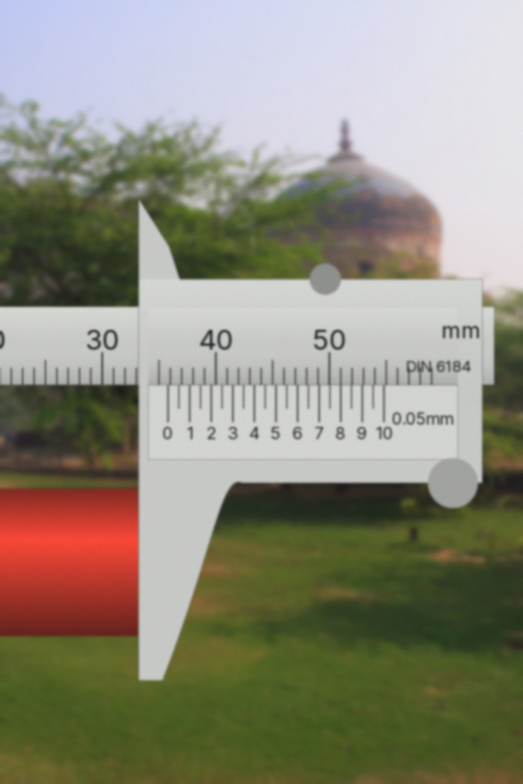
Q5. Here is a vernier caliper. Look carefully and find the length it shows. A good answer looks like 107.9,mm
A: 35.8,mm
